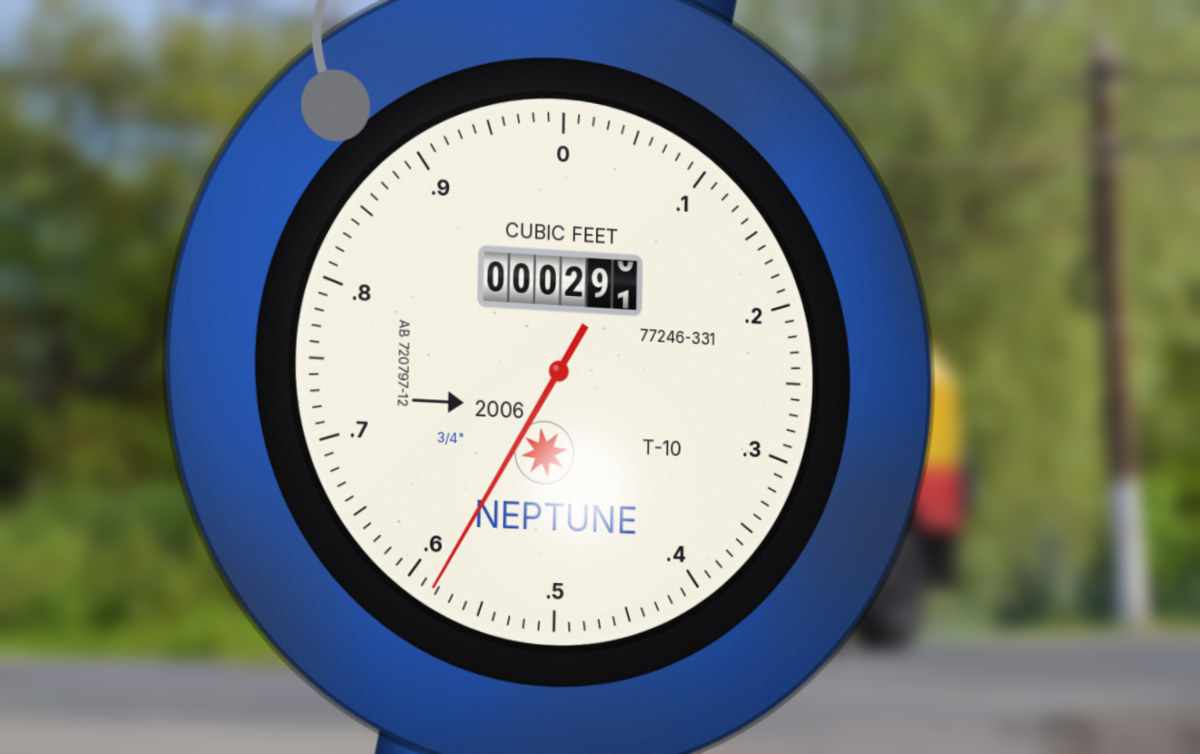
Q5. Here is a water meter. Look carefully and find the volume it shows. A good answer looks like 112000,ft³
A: 290.58,ft³
